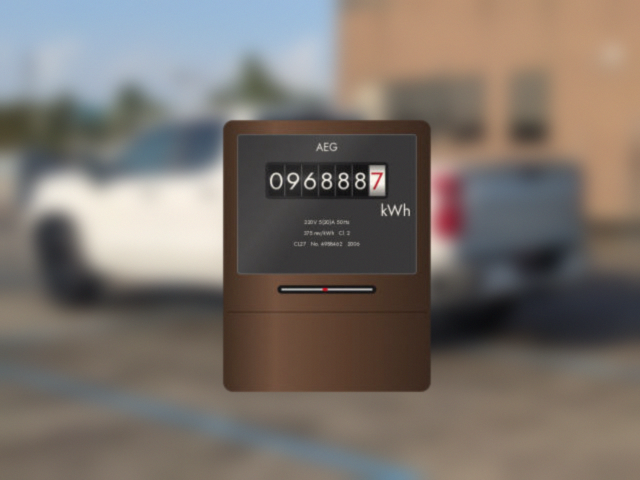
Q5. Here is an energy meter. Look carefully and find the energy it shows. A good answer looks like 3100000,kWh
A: 96888.7,kWh
